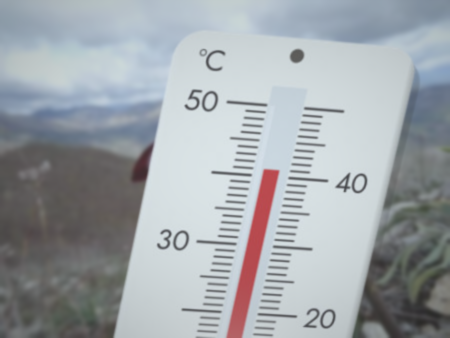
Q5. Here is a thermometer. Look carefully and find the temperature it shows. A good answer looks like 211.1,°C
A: 41,°C
